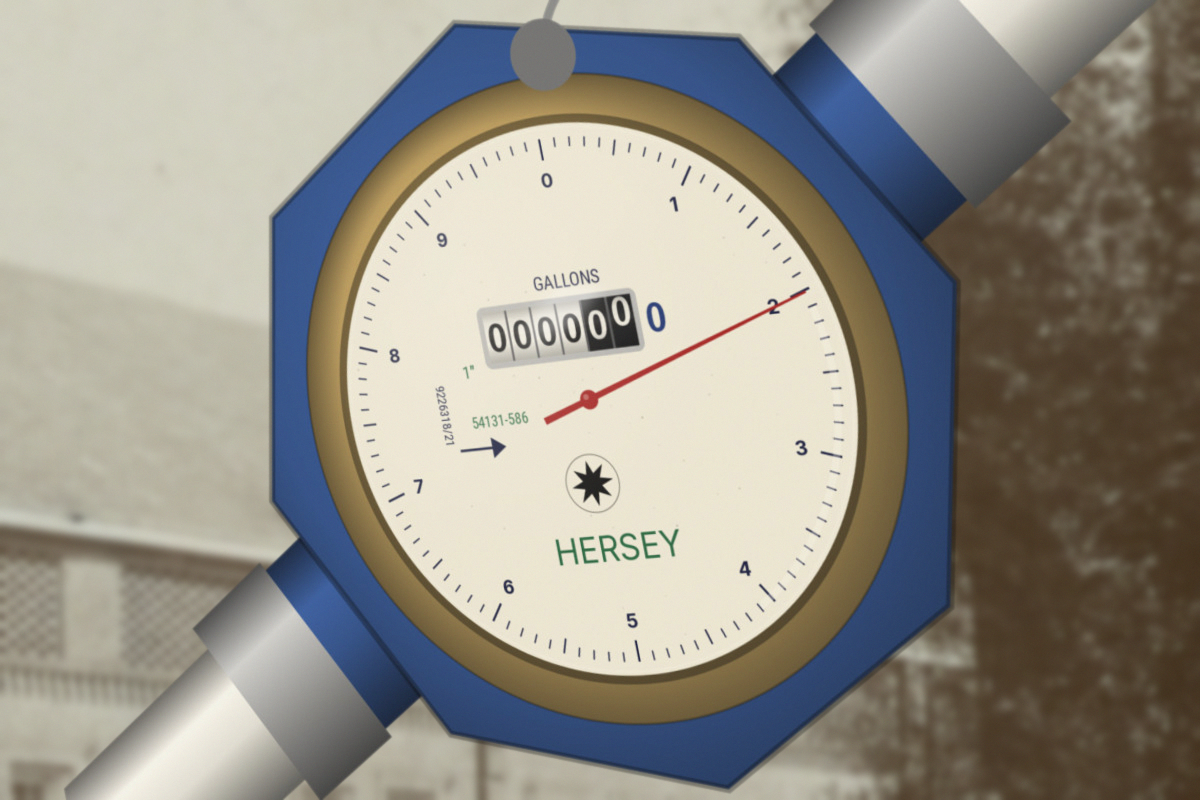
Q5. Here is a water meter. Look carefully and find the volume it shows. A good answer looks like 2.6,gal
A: 2.0,gal
